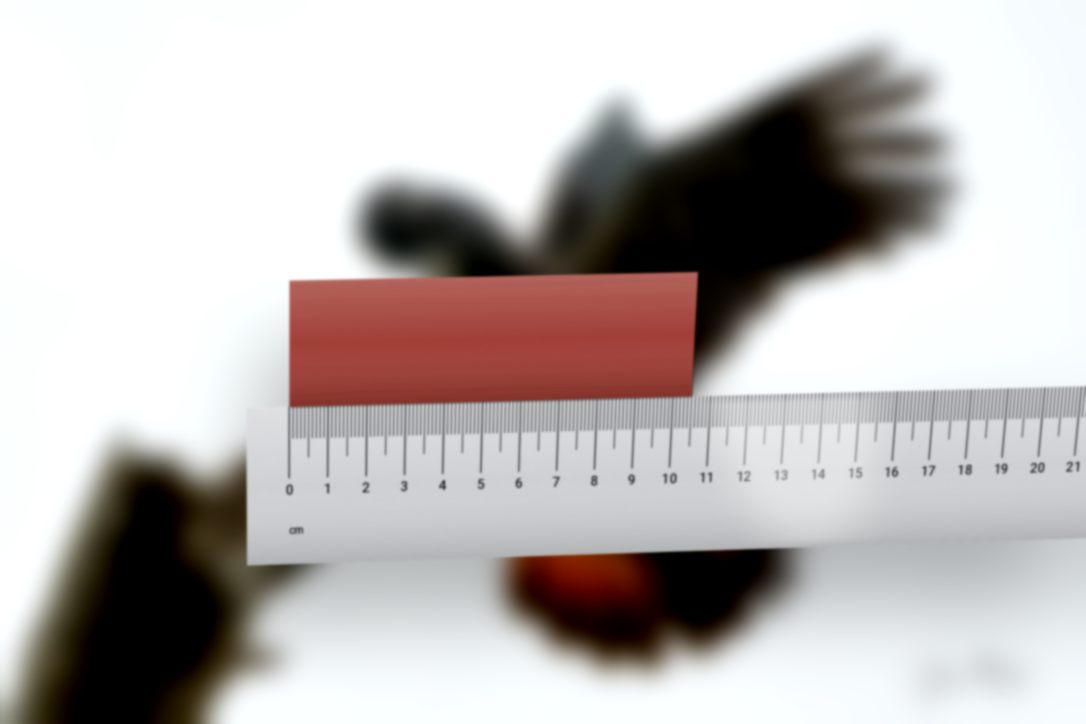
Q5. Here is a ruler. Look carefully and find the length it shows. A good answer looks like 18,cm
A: 10.5,cm
